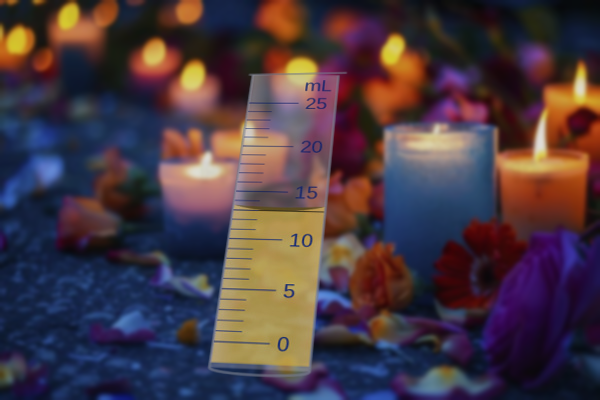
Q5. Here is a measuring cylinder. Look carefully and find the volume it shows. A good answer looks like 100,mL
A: 13,mL
